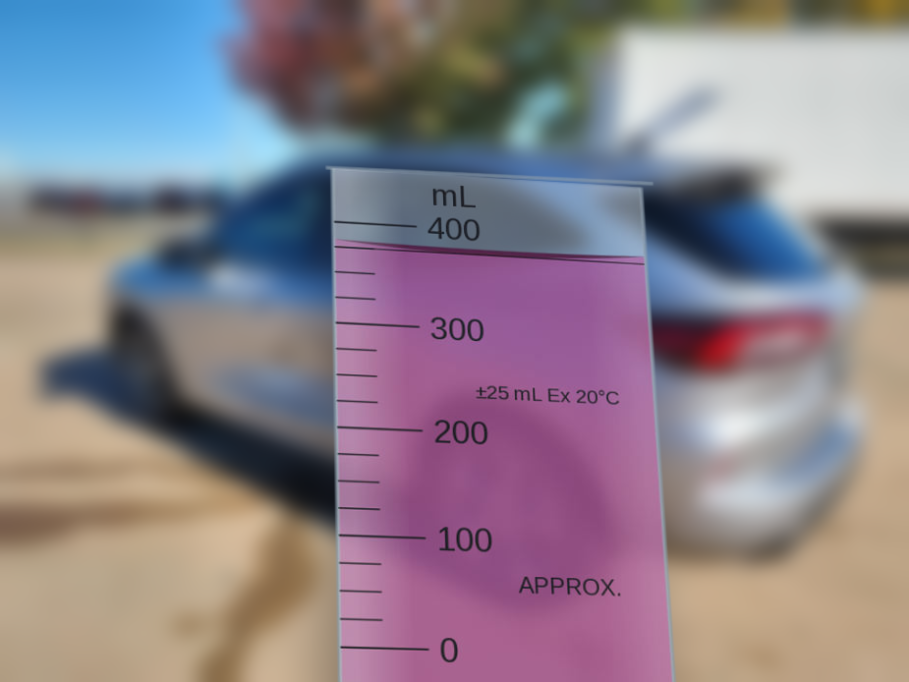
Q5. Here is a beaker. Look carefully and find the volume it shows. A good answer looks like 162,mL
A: 375,mL
